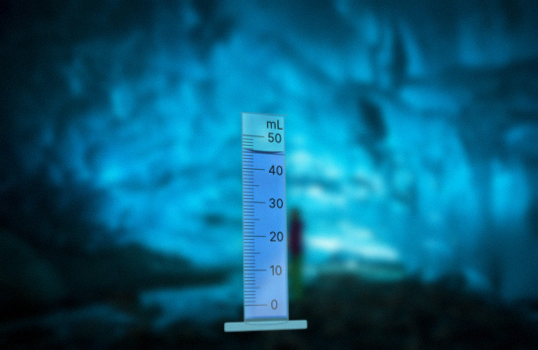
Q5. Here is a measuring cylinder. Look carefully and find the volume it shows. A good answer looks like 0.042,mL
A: 45,mL
